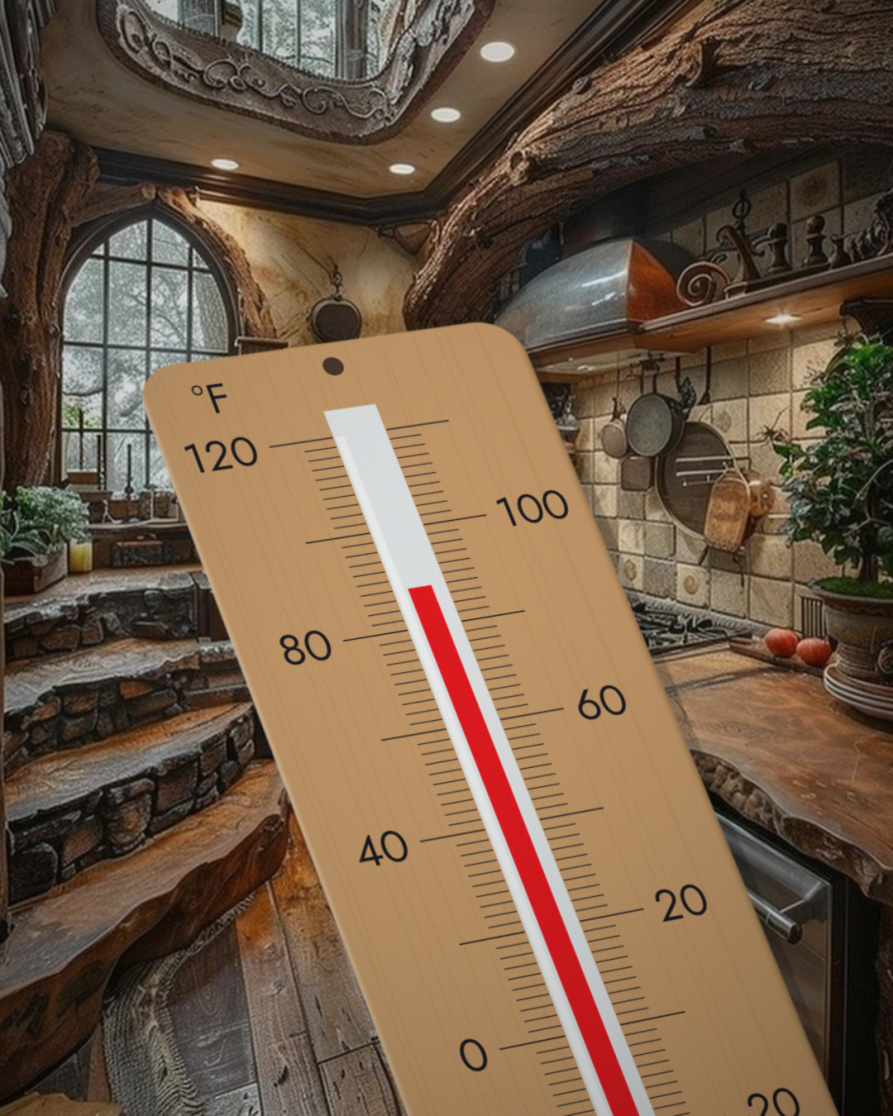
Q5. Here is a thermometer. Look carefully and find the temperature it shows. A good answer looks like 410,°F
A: 88,°F
